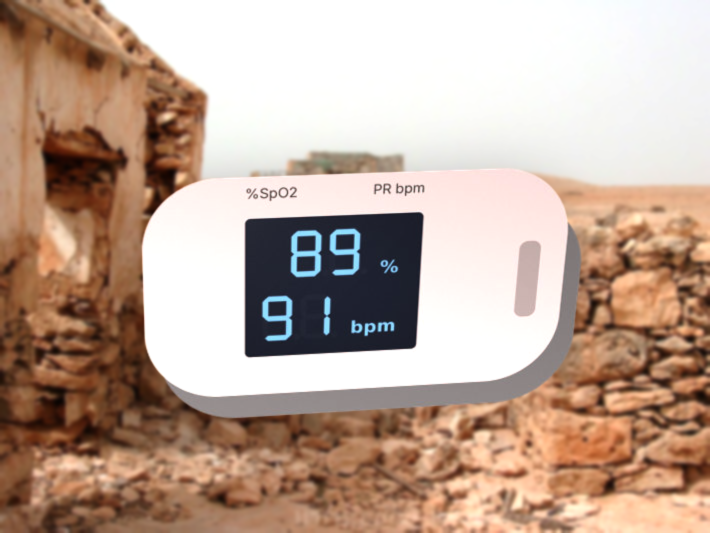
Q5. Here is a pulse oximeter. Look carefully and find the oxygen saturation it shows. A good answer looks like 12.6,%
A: 89,%
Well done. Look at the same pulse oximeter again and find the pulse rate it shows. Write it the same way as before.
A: 91,bpm
